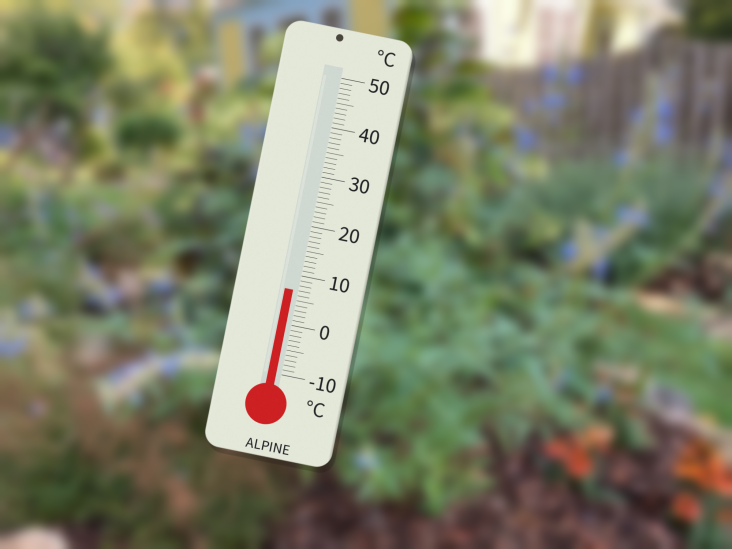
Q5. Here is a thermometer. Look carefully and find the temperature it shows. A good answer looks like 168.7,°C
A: 7,°C
